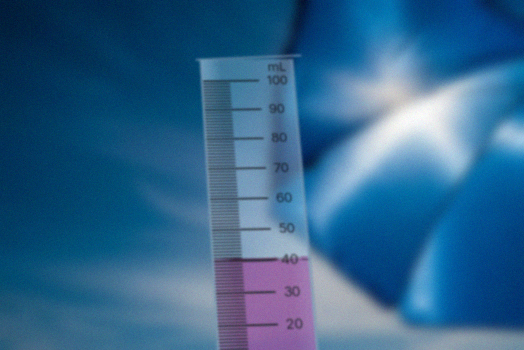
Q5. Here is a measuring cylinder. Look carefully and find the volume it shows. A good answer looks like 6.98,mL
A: 40,mL
